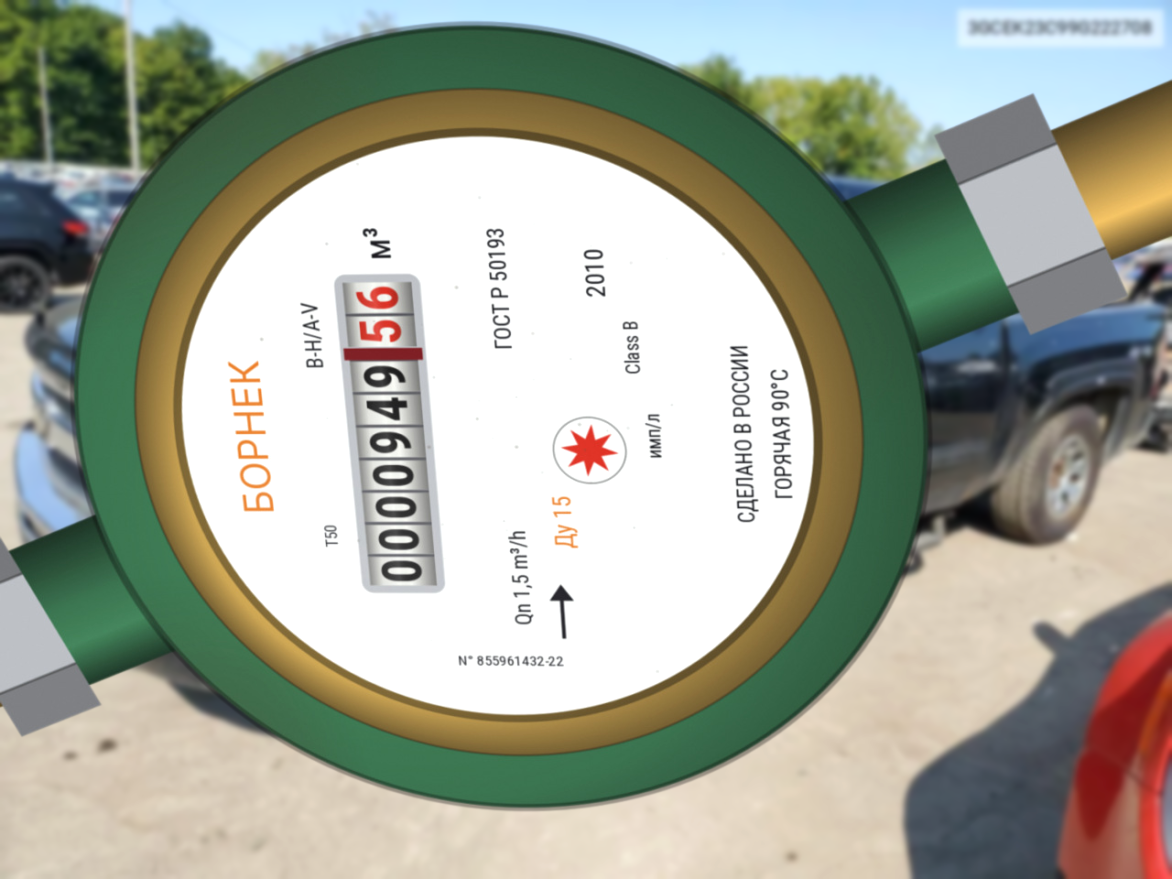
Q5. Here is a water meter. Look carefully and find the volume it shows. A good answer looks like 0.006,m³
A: 949.56,m³
